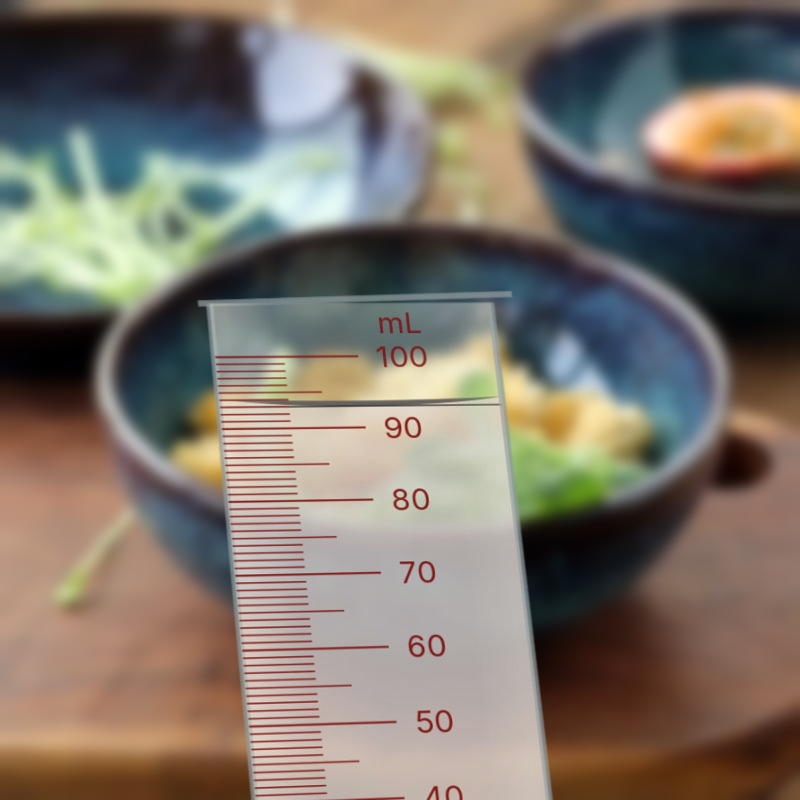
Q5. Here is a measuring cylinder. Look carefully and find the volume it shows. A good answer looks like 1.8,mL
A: 93,mL
